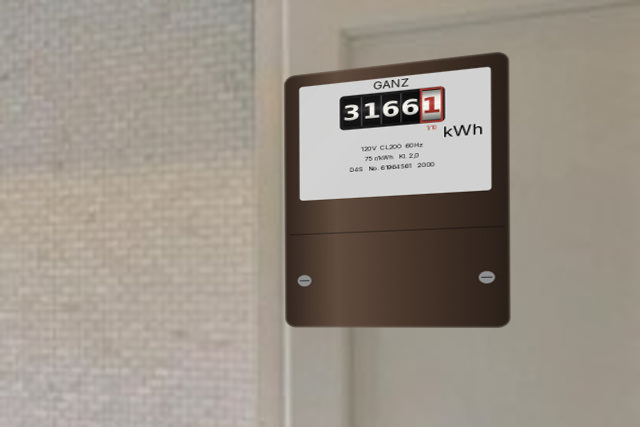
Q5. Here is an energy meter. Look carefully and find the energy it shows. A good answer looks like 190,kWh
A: 3166.1,kWh
